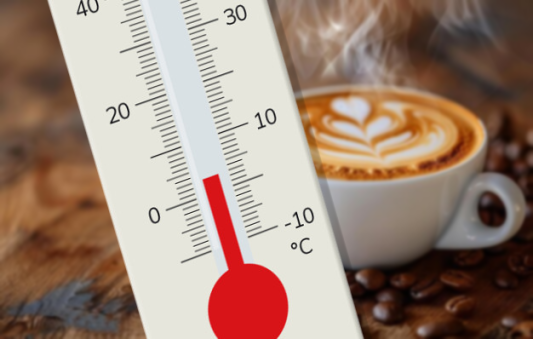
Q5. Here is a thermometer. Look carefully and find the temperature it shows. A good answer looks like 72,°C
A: 3,°C
